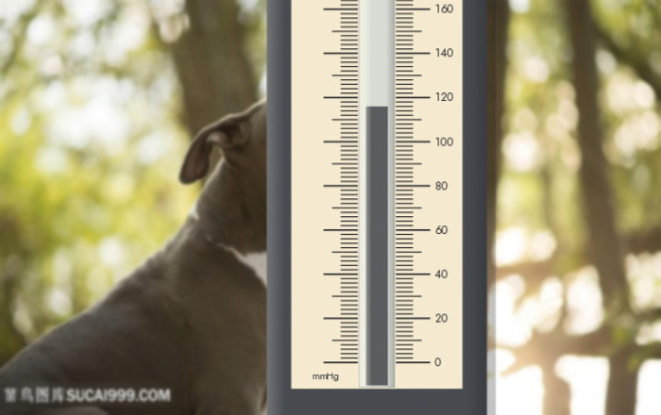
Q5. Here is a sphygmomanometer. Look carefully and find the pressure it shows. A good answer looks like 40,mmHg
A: 116,mmHg
